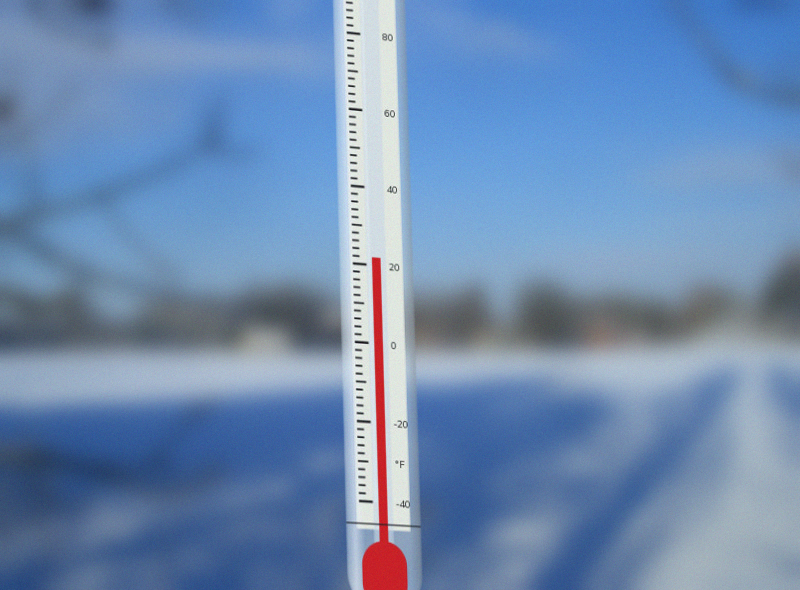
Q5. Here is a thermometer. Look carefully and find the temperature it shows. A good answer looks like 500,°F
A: 22,°F
